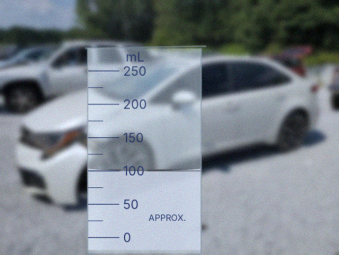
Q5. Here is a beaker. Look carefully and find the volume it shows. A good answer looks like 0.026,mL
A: 100,mL
